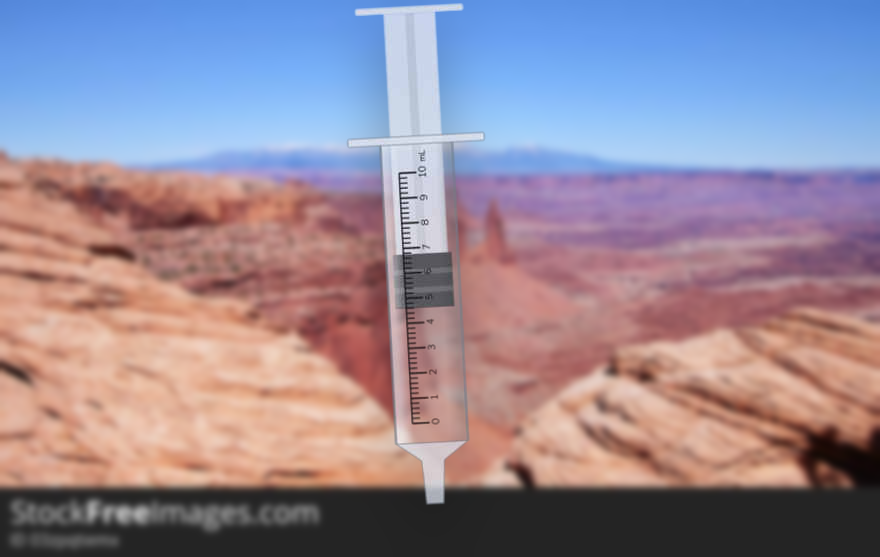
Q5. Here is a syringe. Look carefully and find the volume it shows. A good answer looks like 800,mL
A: 4.6,mL
